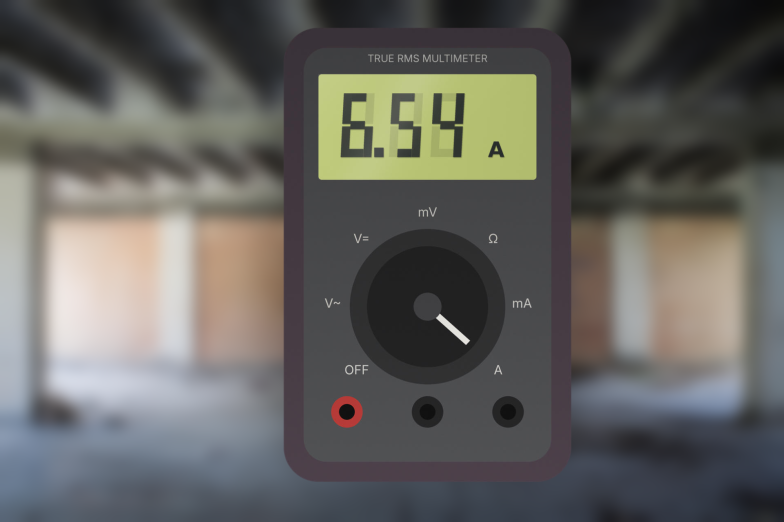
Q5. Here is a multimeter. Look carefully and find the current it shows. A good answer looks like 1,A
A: 6.54,A
